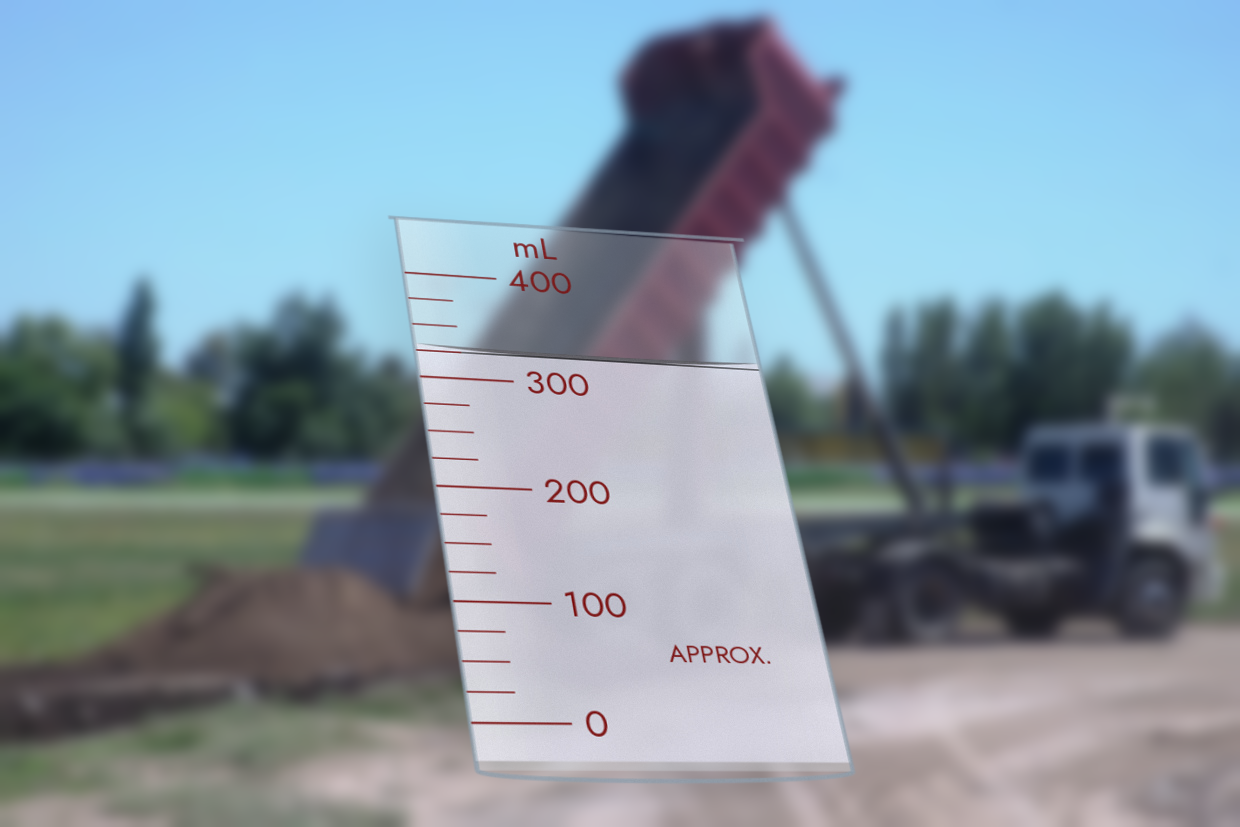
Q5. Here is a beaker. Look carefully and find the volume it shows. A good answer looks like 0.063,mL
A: 325,mL
